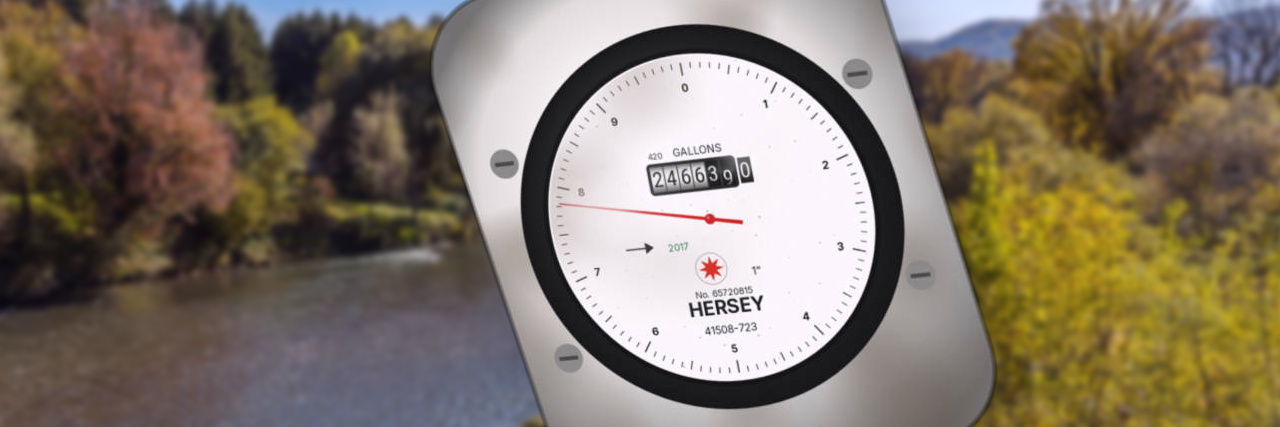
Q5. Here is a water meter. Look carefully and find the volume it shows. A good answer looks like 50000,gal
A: 2466387.8,gal
